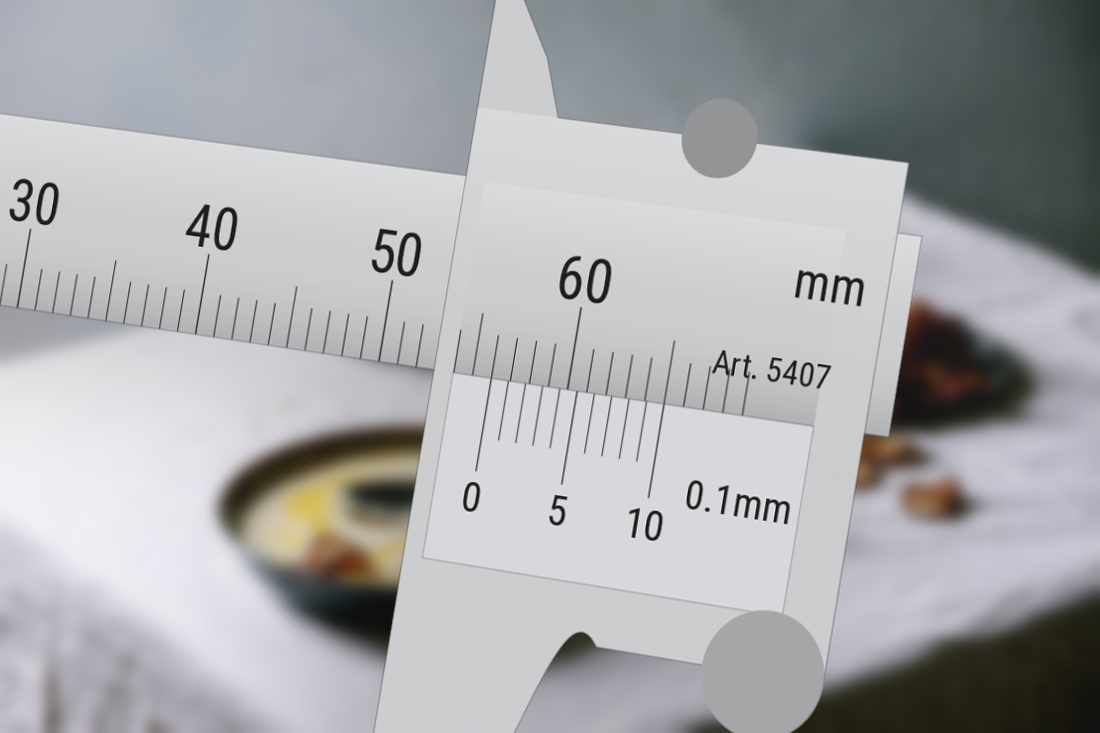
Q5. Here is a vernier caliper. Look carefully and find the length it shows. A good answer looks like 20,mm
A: 56.0,mm
